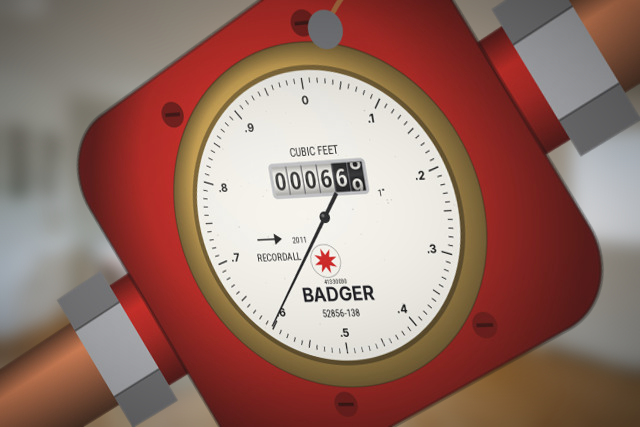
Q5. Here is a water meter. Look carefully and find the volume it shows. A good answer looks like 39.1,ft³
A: 668.60,ft³
